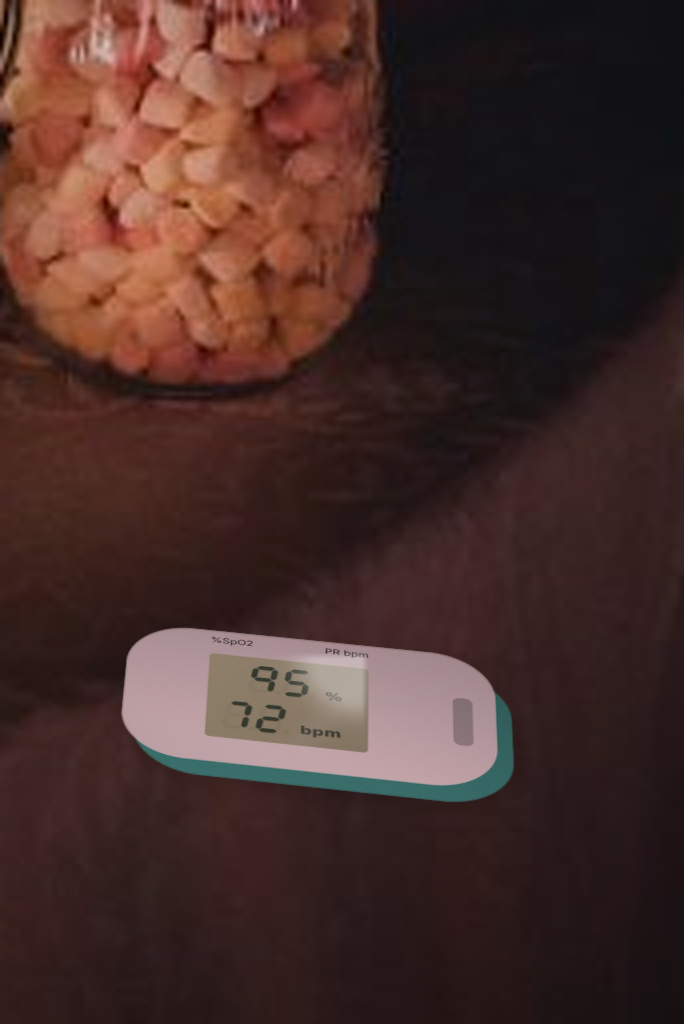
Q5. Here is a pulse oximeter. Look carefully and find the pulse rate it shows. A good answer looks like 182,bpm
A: 72,bpm
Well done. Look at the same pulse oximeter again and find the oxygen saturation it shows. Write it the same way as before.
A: 95,%
